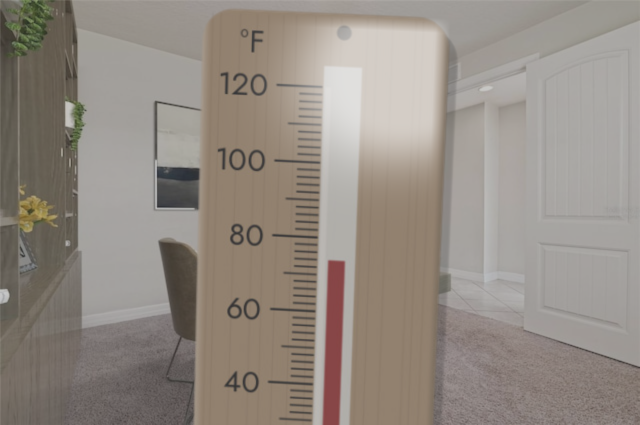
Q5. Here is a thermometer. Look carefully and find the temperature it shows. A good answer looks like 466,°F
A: 74,°F
